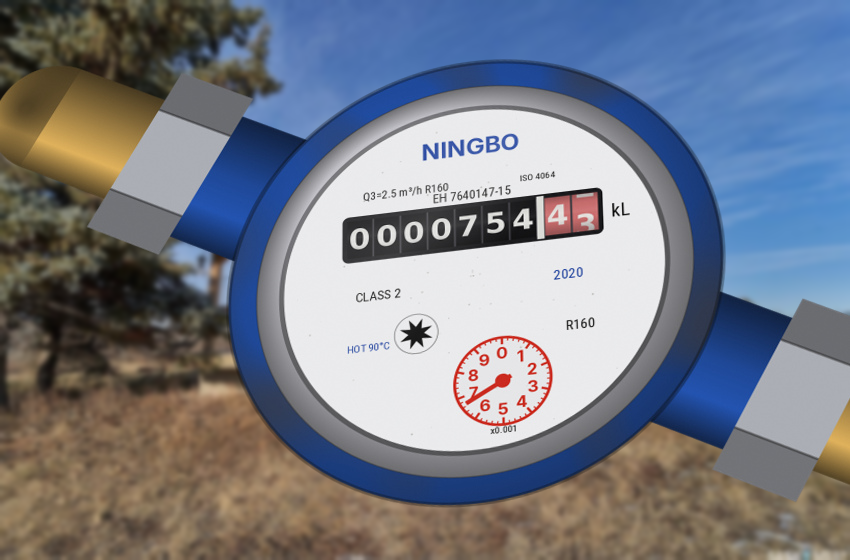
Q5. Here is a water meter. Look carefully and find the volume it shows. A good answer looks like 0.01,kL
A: 754.426,kL
